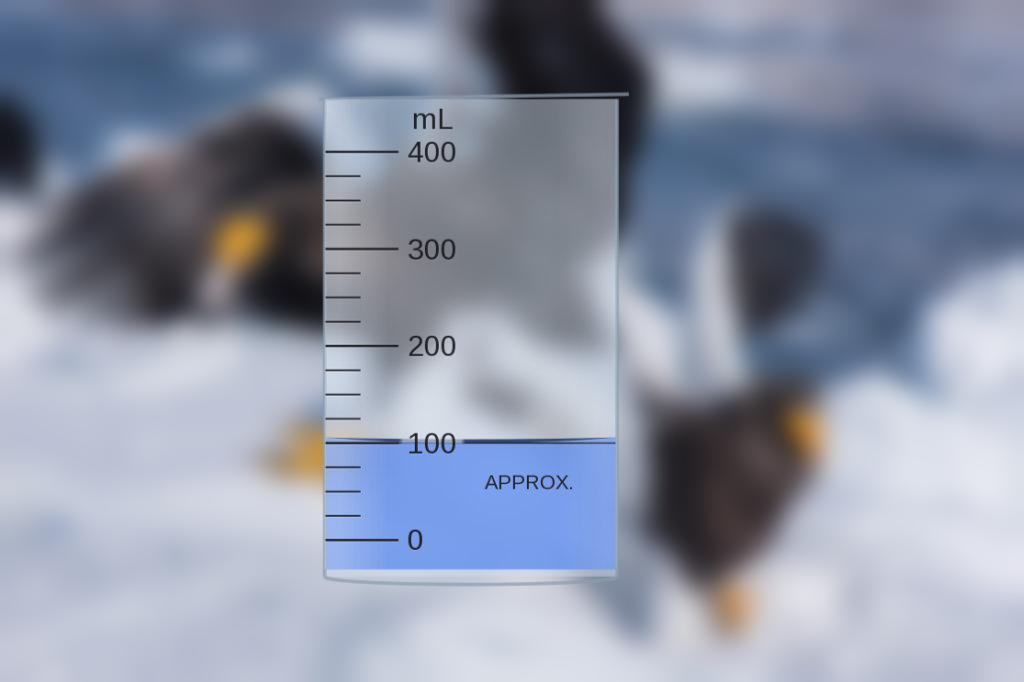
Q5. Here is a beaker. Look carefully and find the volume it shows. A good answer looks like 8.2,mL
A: 100,mL
